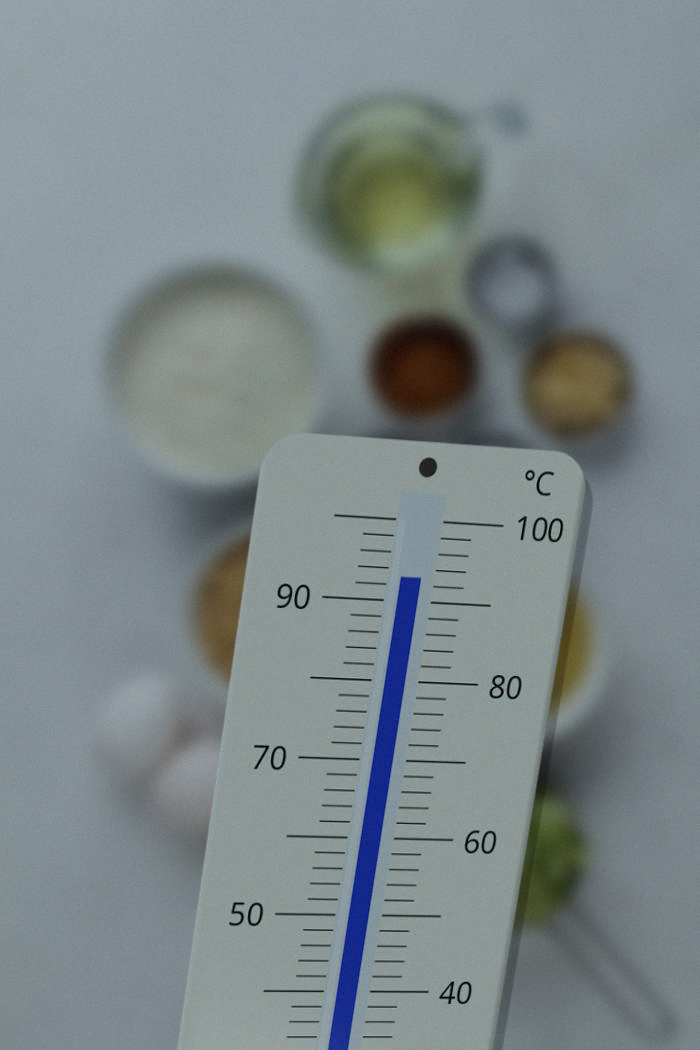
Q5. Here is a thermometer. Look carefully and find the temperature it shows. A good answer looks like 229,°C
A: 93,°C
